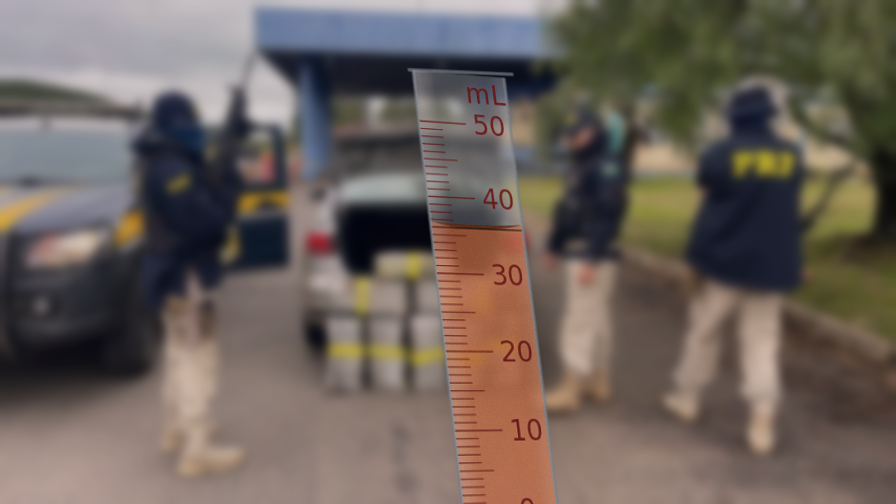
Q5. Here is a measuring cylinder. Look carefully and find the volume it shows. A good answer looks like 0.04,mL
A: 36,mL
